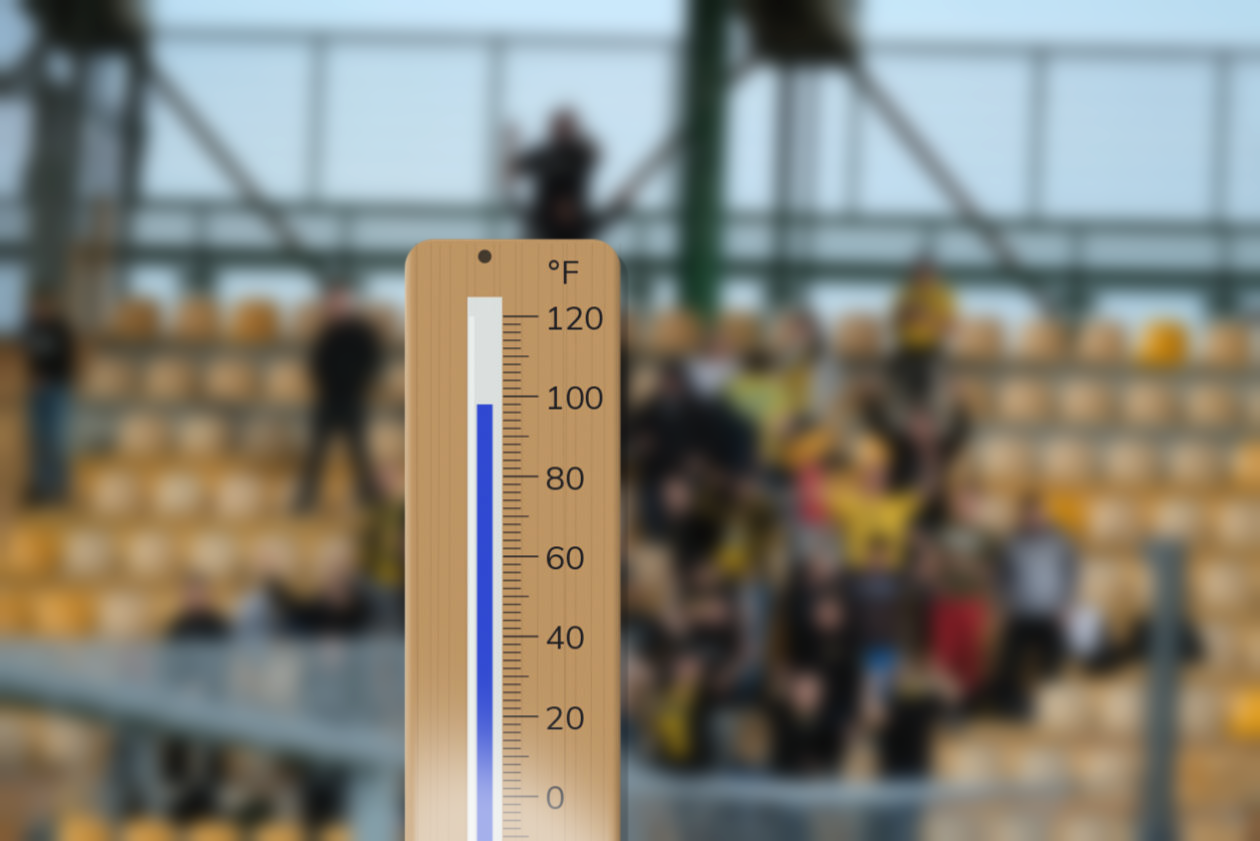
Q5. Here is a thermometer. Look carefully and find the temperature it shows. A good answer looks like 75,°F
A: 98,°F
